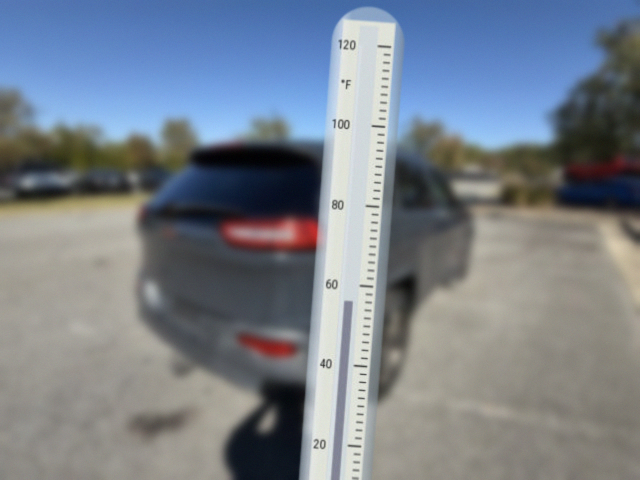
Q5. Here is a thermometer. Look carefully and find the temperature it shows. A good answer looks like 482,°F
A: 56,°F
